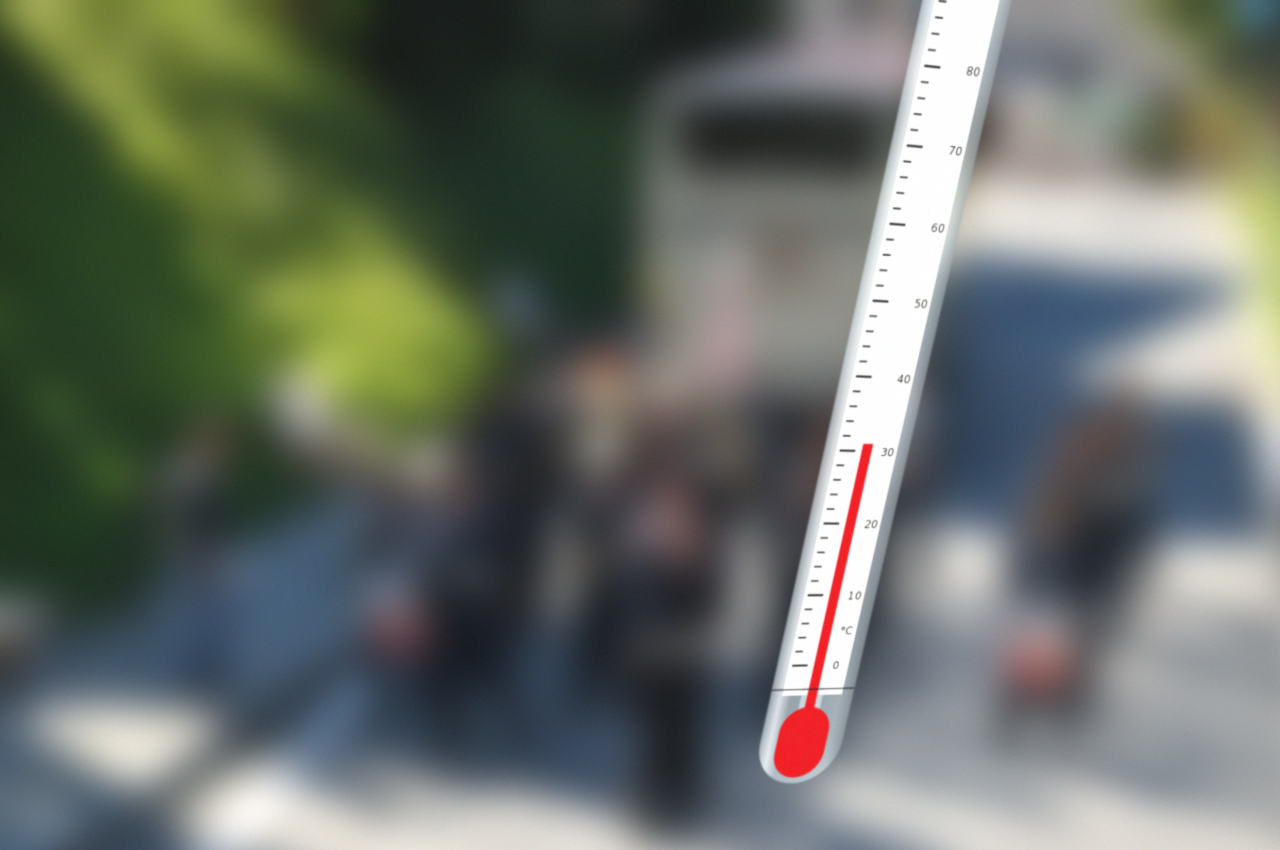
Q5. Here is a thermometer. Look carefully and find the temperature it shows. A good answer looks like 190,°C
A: 31,°C
